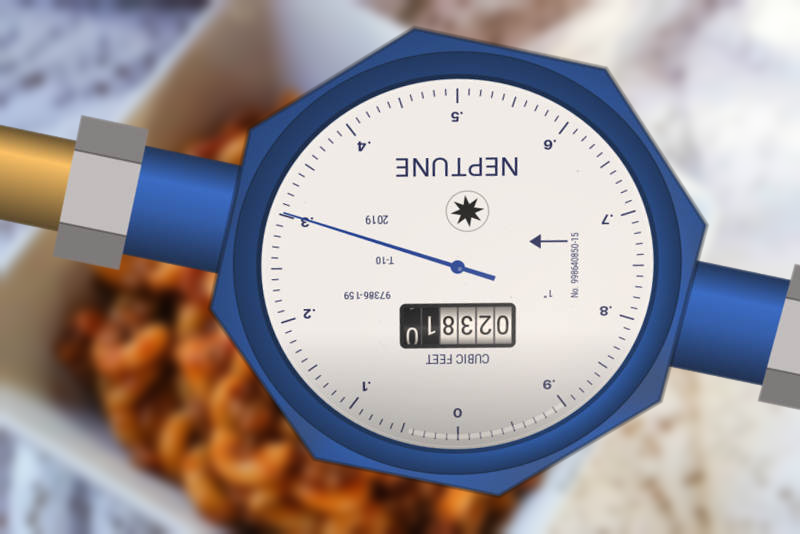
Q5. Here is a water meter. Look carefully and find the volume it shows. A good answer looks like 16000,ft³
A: 23810.30,ft³
